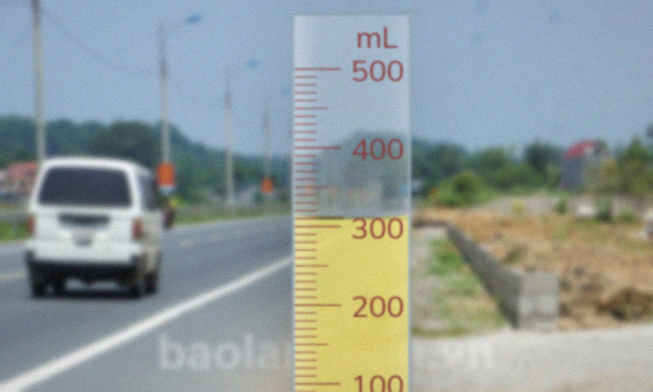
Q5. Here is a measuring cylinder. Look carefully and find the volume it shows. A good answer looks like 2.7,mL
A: 310,mL
